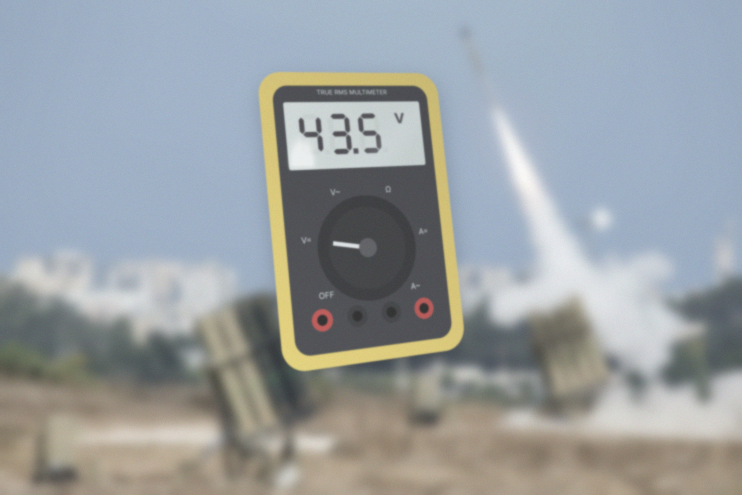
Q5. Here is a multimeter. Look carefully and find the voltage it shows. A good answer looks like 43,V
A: 43.5,V
